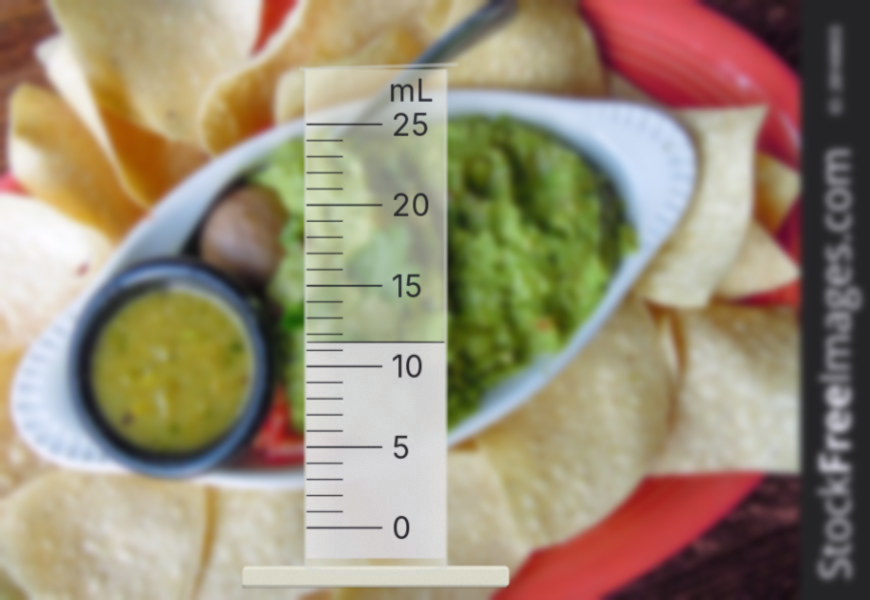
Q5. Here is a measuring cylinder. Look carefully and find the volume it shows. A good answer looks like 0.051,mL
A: 11.5,mL
